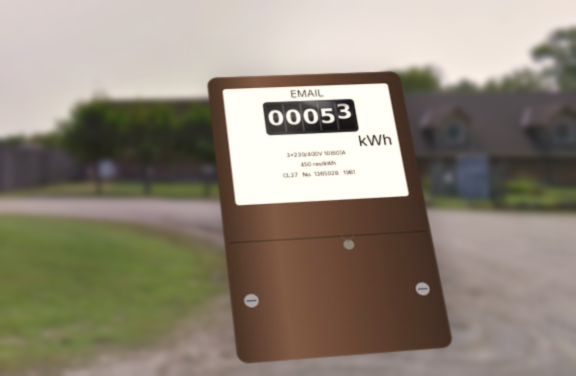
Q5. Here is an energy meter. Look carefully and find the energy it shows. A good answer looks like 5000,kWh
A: 53,kWh
